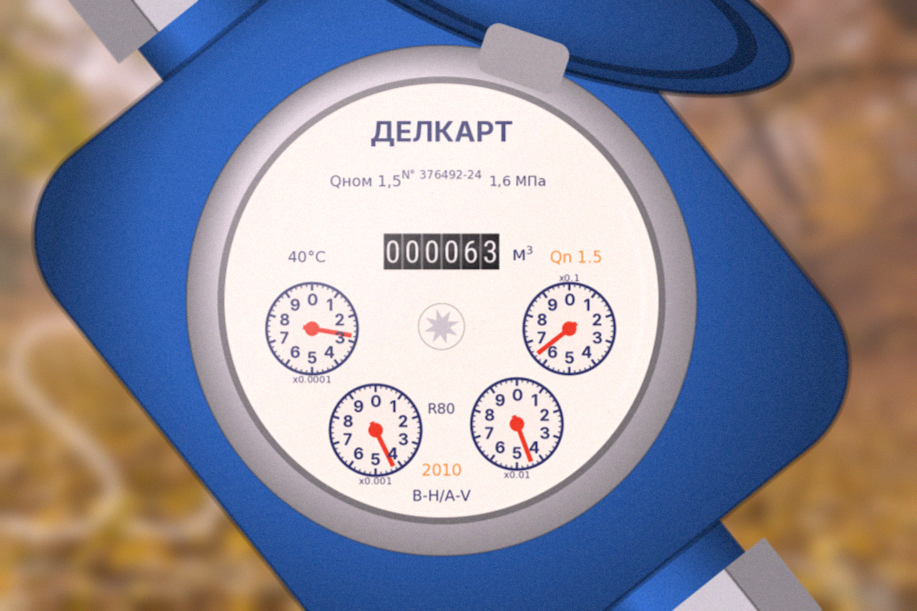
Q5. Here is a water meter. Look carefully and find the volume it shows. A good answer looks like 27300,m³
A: 63.6442,m³
